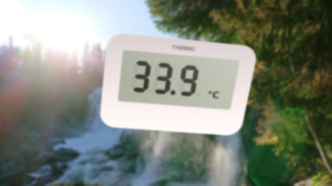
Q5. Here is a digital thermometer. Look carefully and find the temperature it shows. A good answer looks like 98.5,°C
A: 33.9,°C
